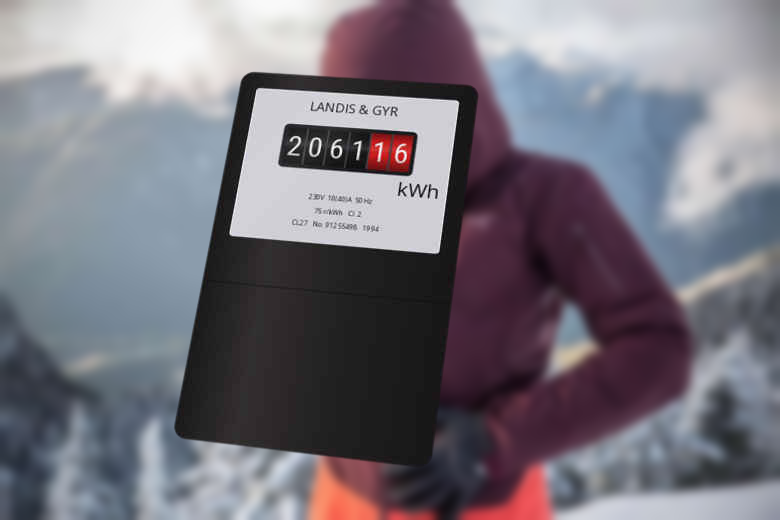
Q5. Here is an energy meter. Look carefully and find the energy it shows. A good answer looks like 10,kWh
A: 2061.16,kWh
